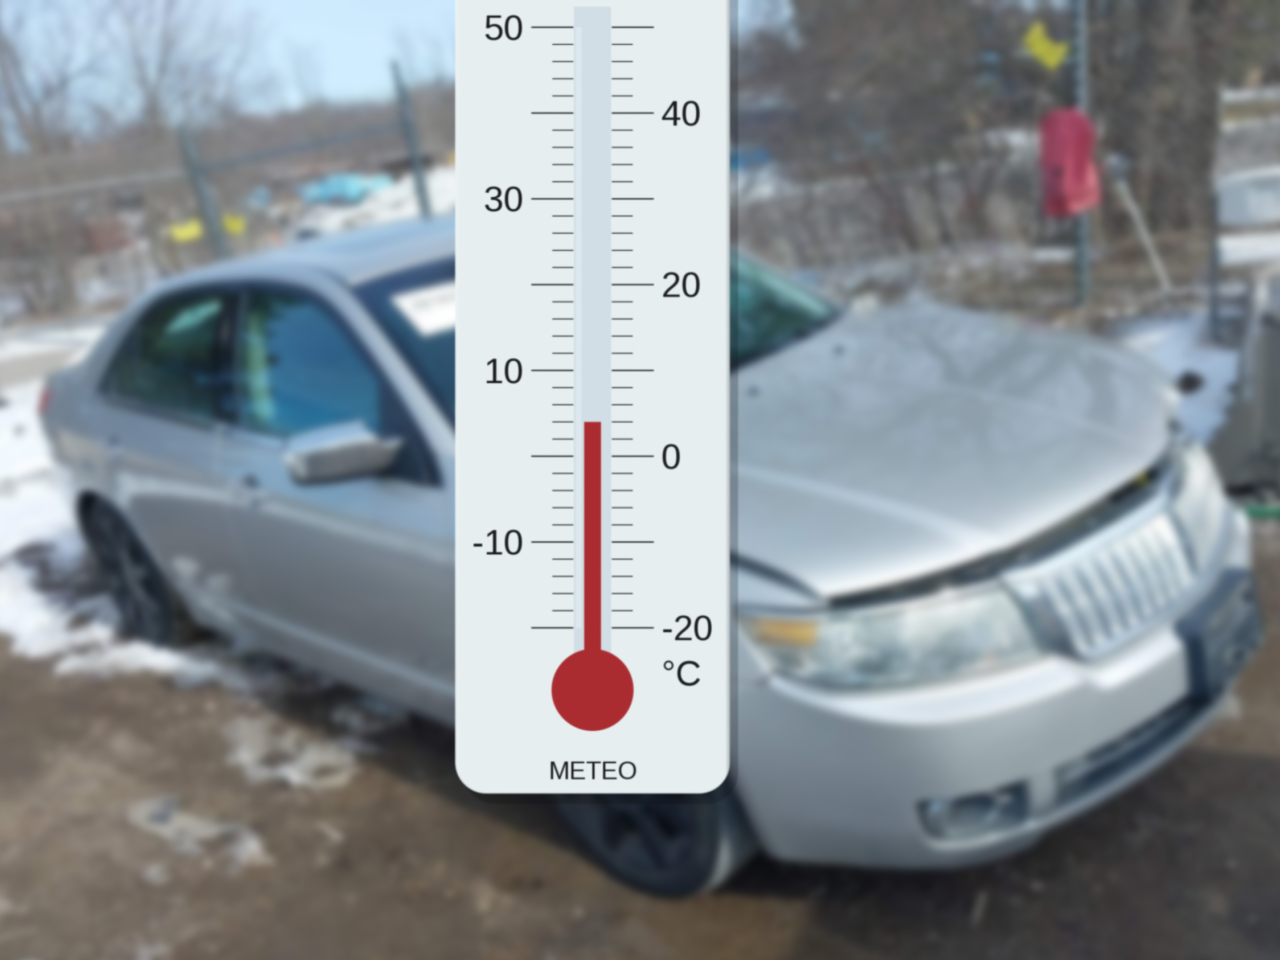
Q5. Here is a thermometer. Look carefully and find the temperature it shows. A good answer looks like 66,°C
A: 4,°C
